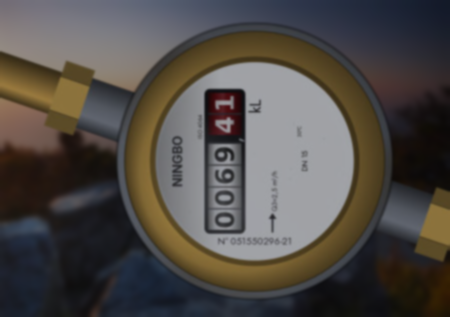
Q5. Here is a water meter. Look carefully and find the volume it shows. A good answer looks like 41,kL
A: 69.41,kL
